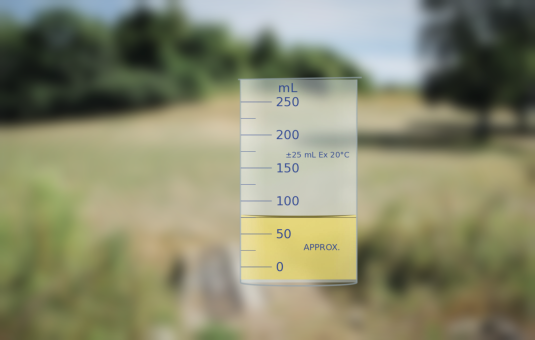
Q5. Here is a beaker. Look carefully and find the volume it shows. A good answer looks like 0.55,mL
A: 75,mL
